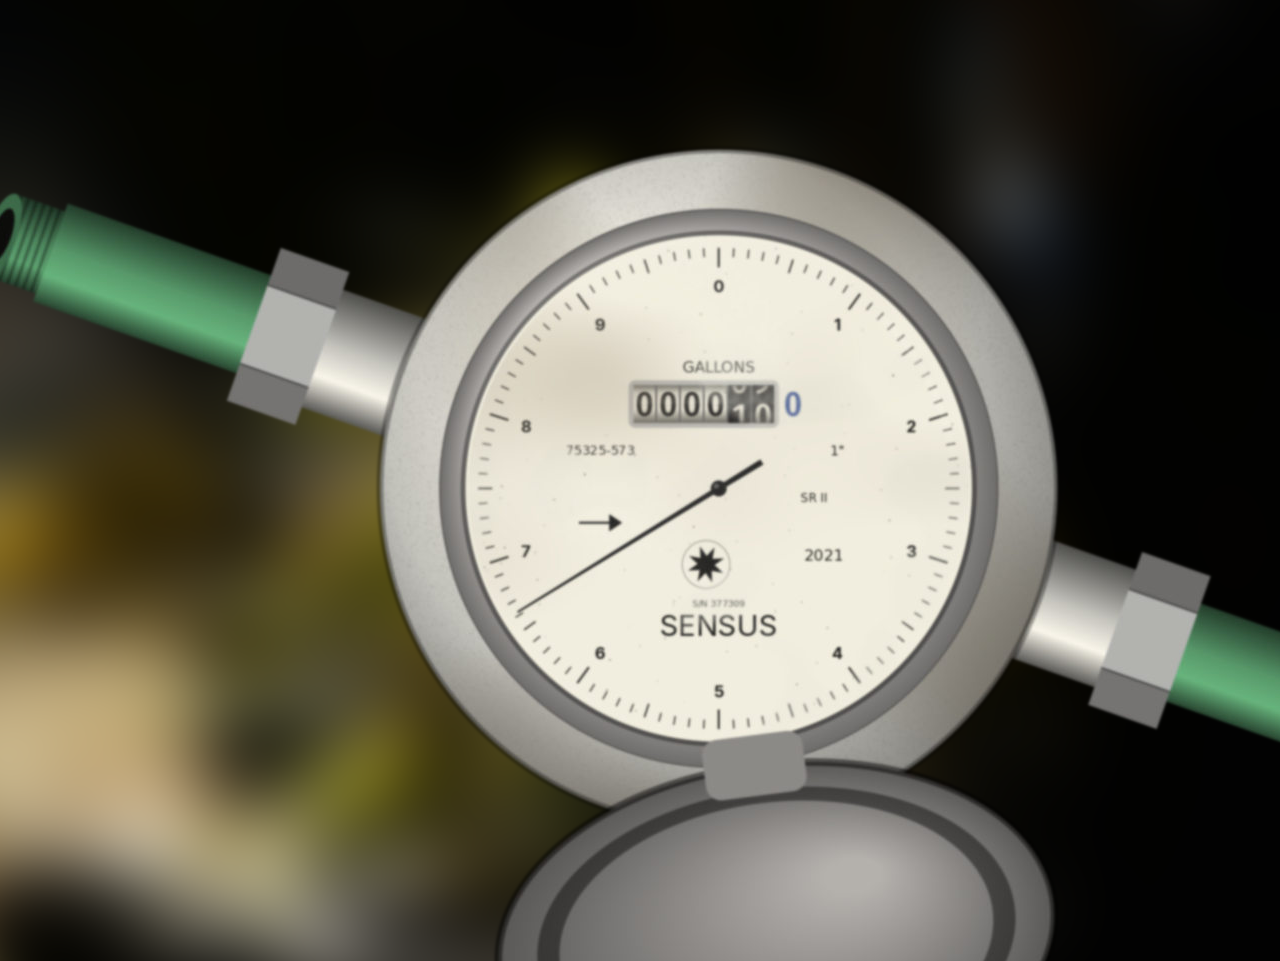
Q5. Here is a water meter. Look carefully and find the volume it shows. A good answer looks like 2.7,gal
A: 96.6,gal
